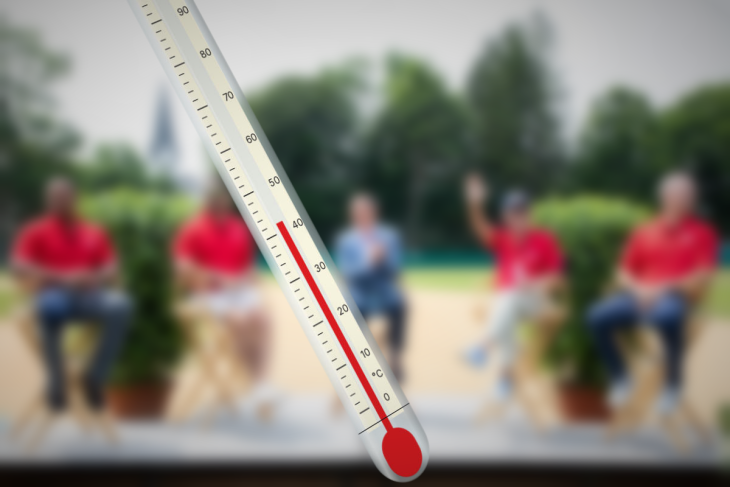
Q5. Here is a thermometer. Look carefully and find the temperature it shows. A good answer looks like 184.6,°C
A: 42,°C
